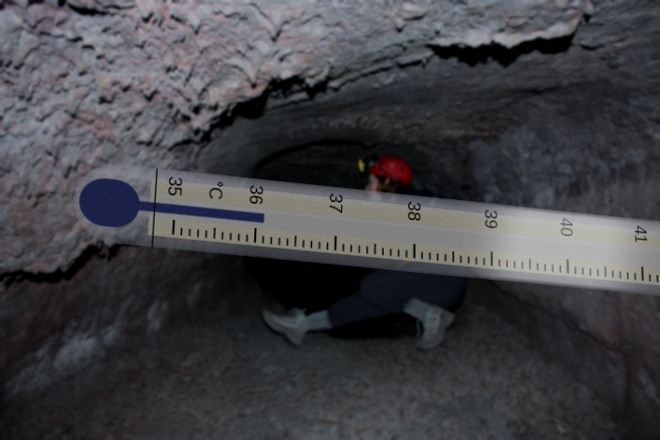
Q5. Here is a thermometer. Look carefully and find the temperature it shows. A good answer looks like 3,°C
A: 36.1,°C
